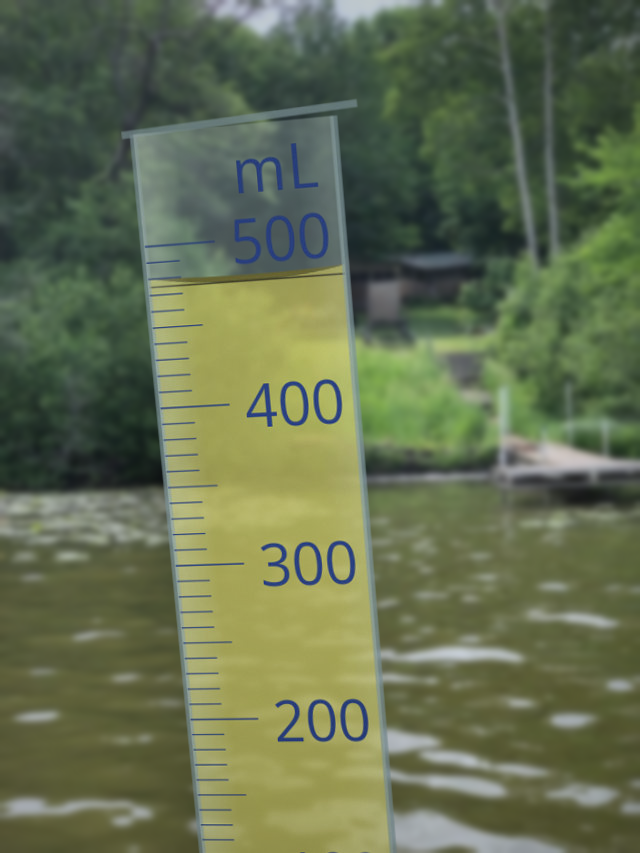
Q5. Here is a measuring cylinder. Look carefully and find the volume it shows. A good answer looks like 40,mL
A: 475,mL
